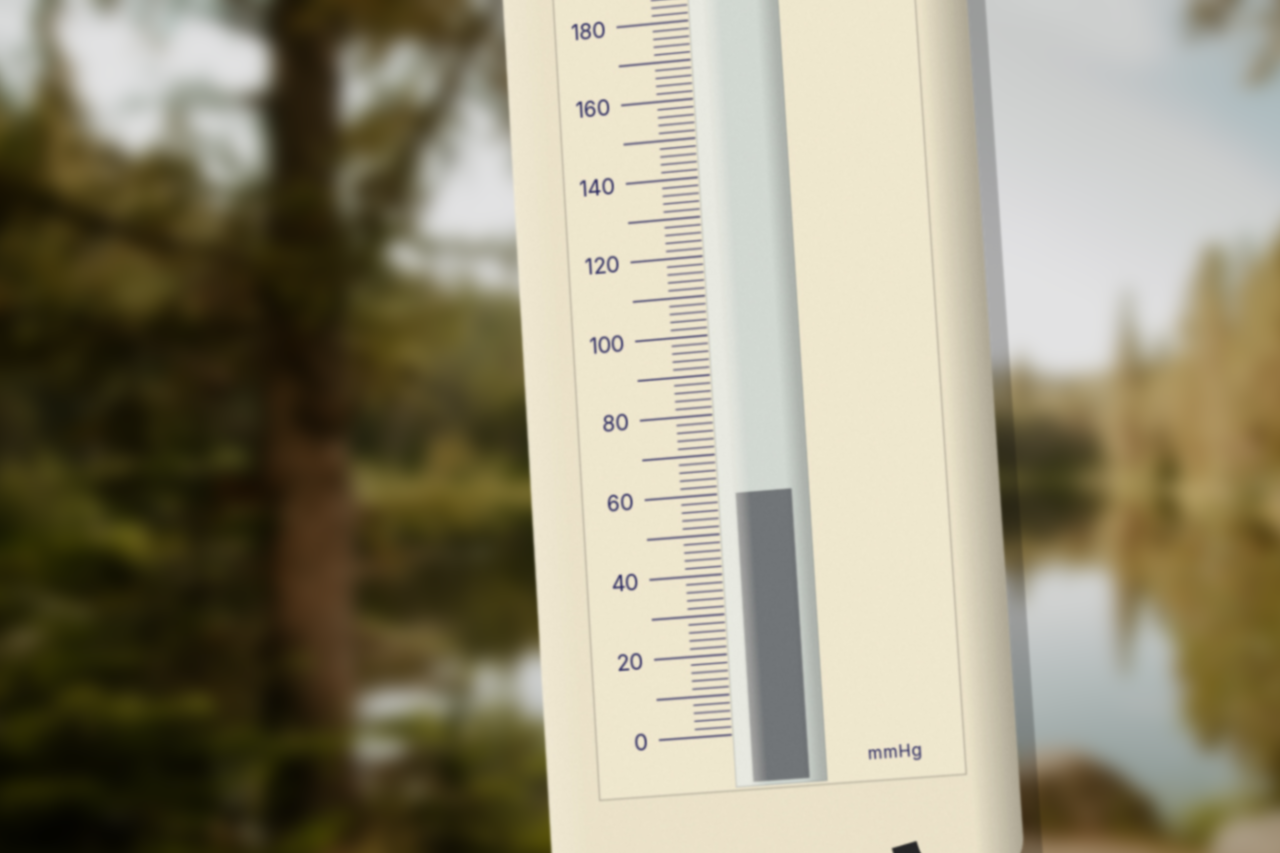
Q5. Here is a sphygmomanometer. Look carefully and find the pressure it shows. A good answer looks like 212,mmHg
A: 60,mmHg
